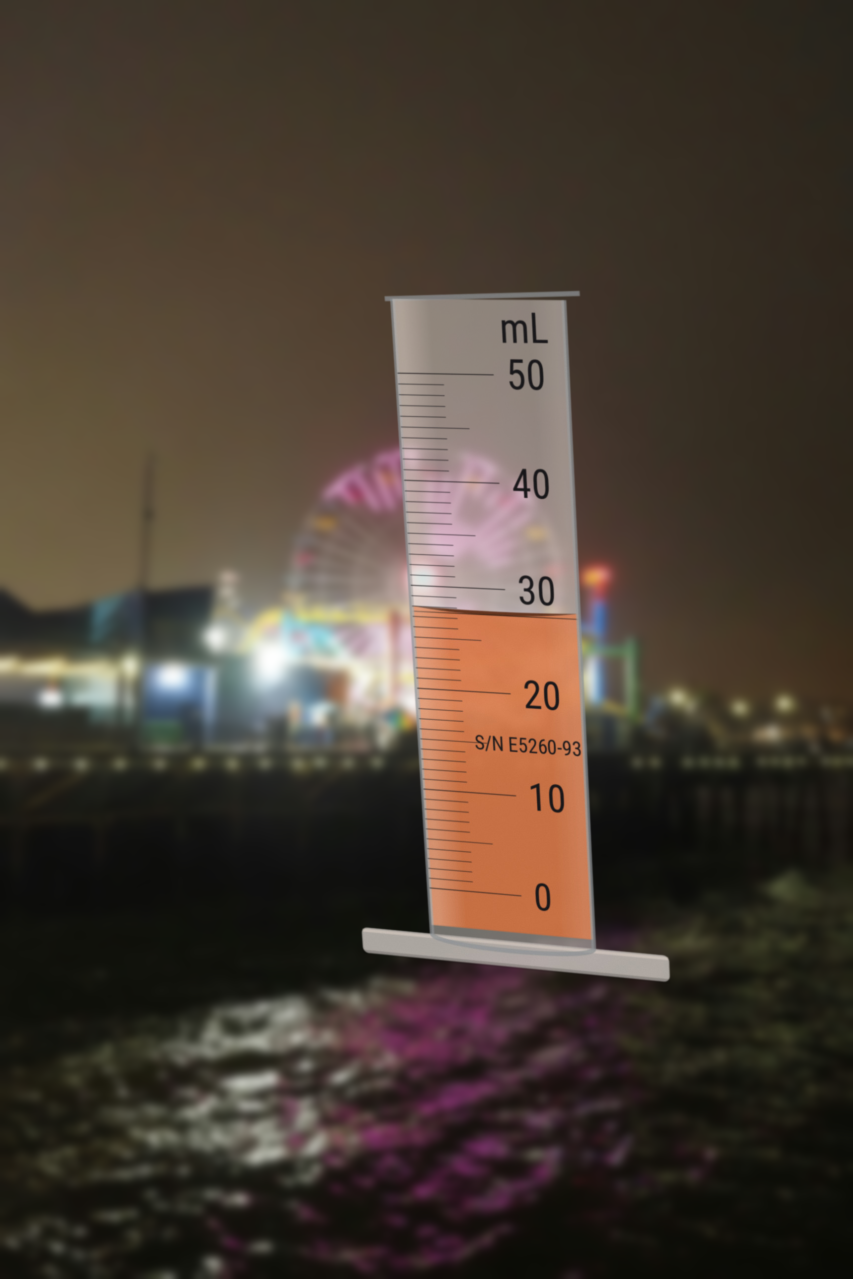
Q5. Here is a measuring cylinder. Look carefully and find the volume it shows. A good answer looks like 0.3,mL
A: 27.5,mL
